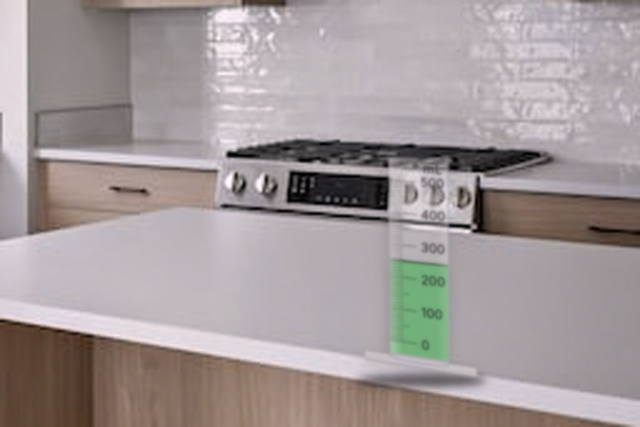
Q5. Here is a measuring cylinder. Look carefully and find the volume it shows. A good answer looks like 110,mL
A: 250,mL
